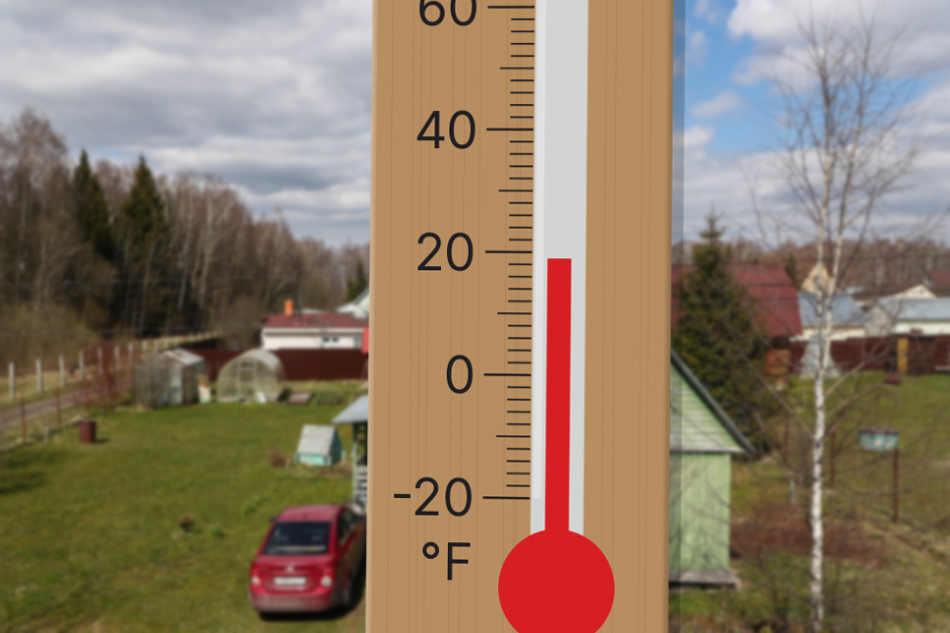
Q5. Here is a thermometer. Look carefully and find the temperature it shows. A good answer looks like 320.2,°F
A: 19,°F
